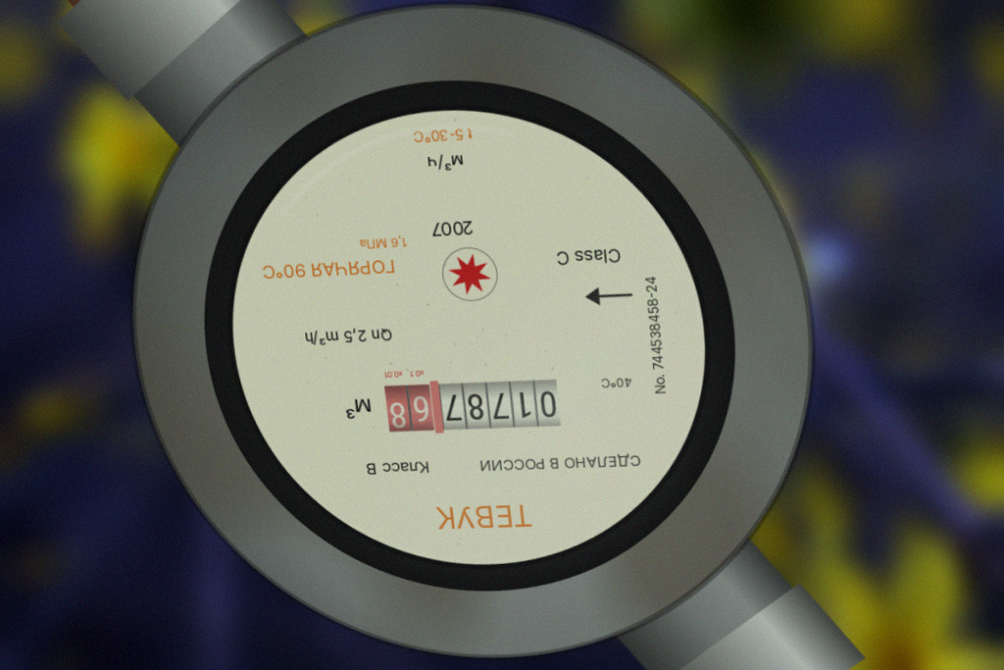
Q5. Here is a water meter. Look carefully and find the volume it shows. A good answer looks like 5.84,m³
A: 1787.68,m³
